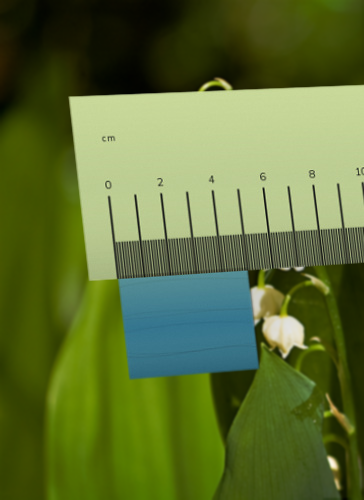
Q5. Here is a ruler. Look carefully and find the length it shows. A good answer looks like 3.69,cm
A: 5,cm
